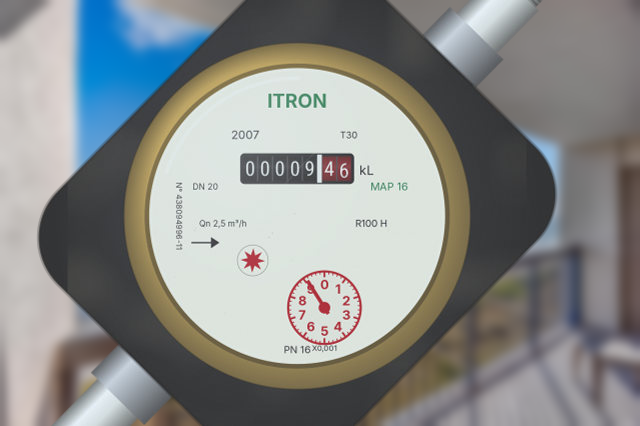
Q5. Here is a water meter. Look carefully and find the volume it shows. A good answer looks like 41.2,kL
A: 9.459,kL
